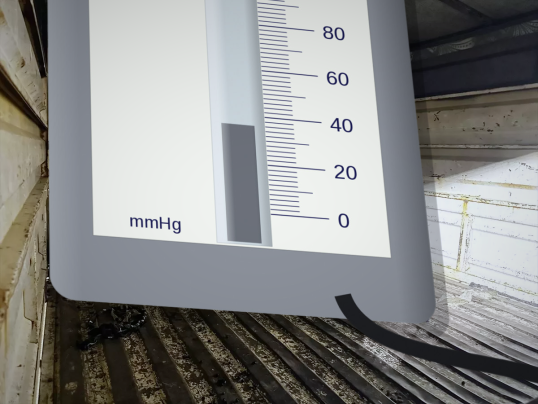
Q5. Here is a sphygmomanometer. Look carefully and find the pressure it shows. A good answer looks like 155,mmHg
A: 36,mmHg
